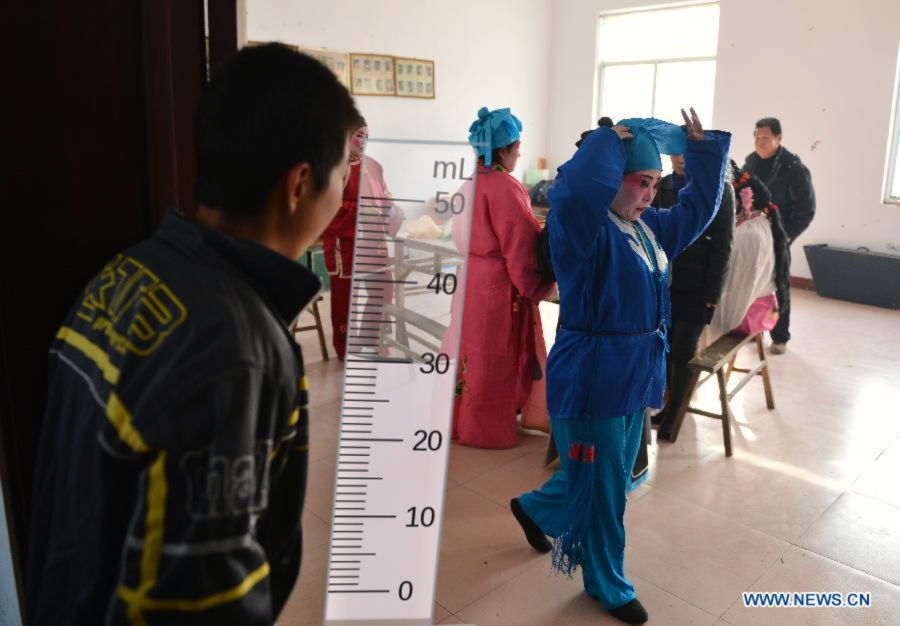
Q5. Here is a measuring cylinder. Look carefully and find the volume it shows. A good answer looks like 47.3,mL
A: 30,mL
